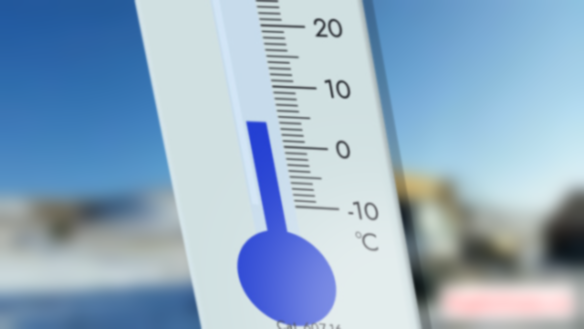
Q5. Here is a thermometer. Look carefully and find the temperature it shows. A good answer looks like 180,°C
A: 4,°C
